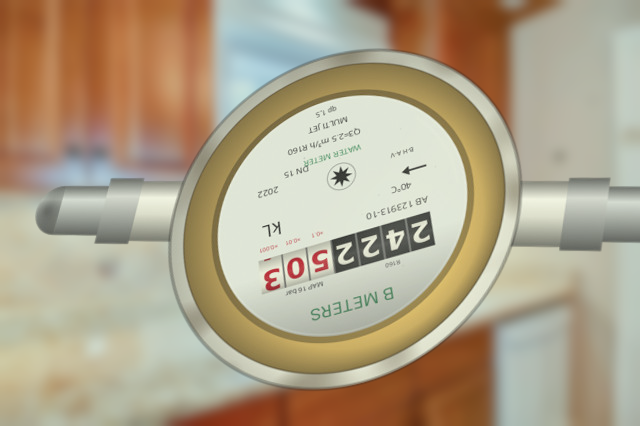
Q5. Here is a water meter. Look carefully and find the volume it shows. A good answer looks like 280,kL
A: 2422.503,kL
